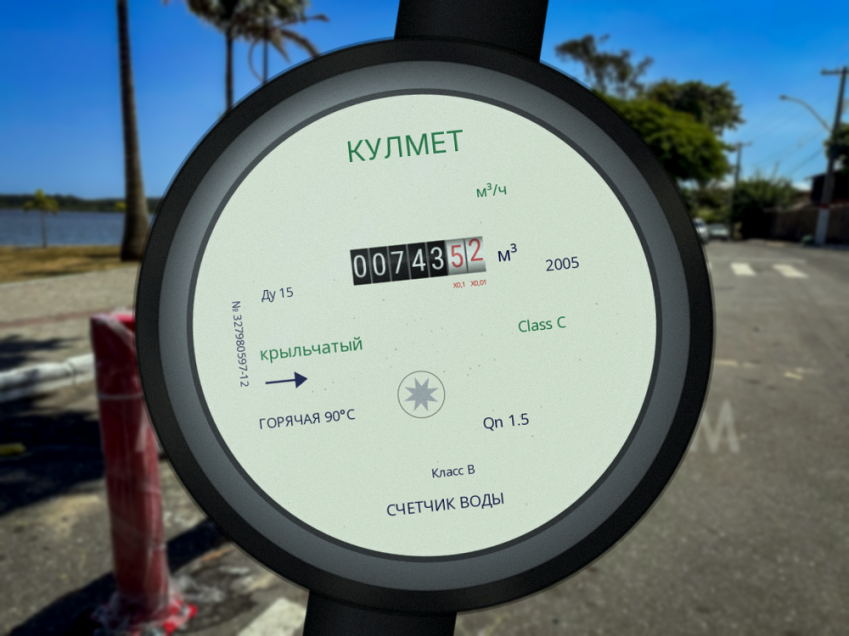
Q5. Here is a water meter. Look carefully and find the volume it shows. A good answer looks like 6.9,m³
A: 743.52,m³
